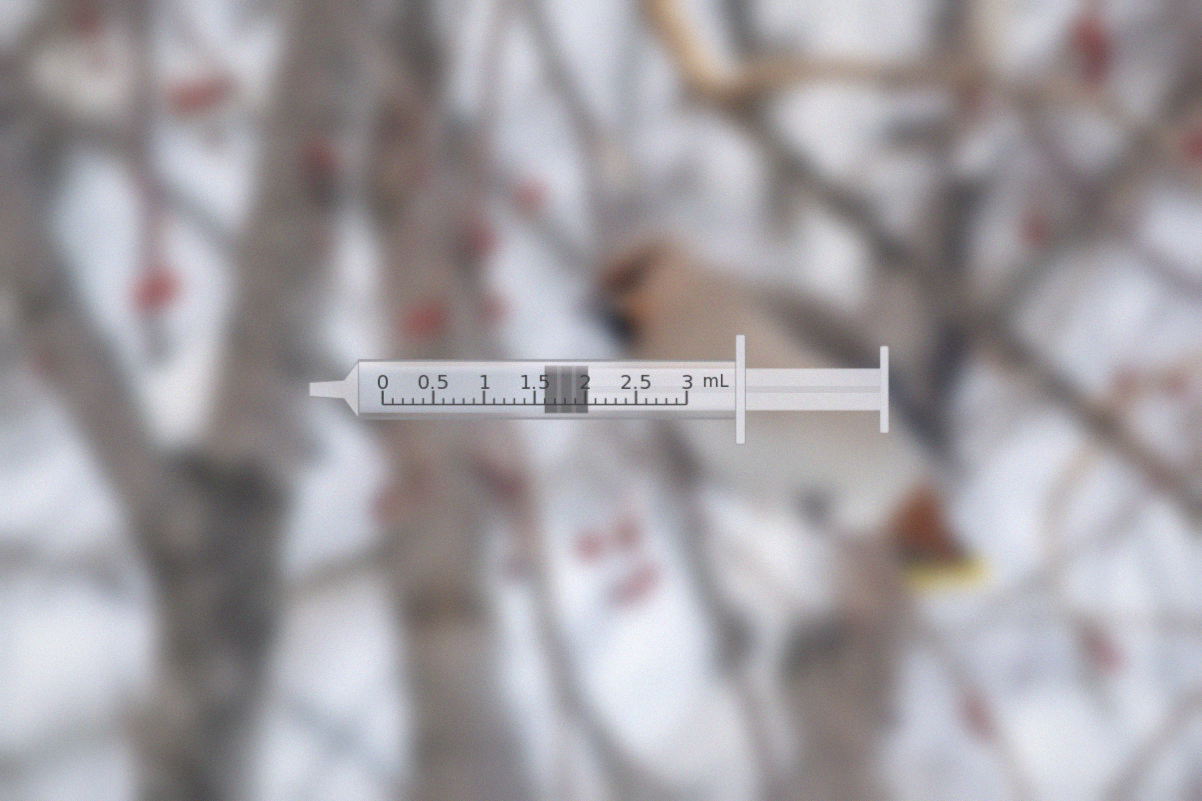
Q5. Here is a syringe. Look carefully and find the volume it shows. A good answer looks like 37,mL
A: 1.6,mL
